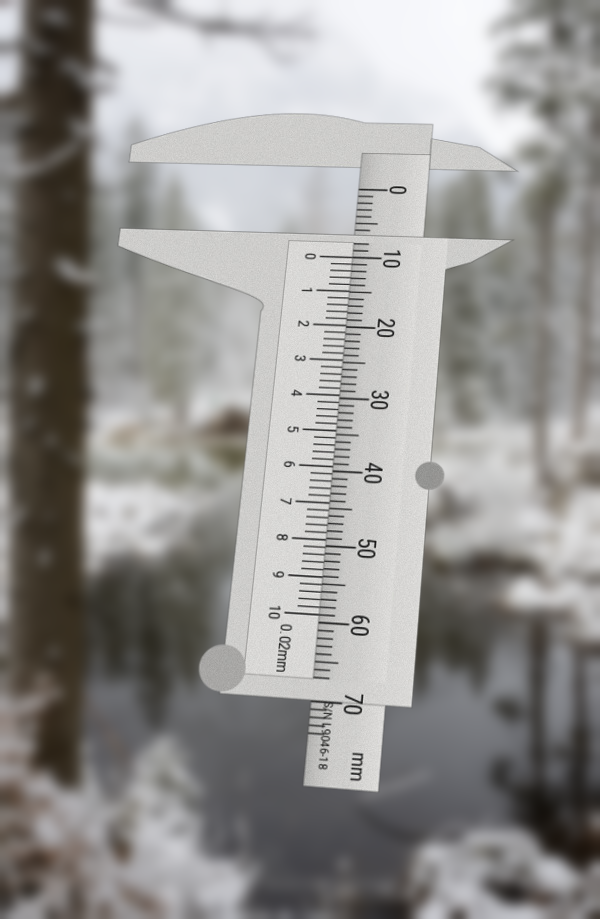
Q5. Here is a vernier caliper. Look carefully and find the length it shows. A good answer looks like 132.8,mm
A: 10.0,mm
